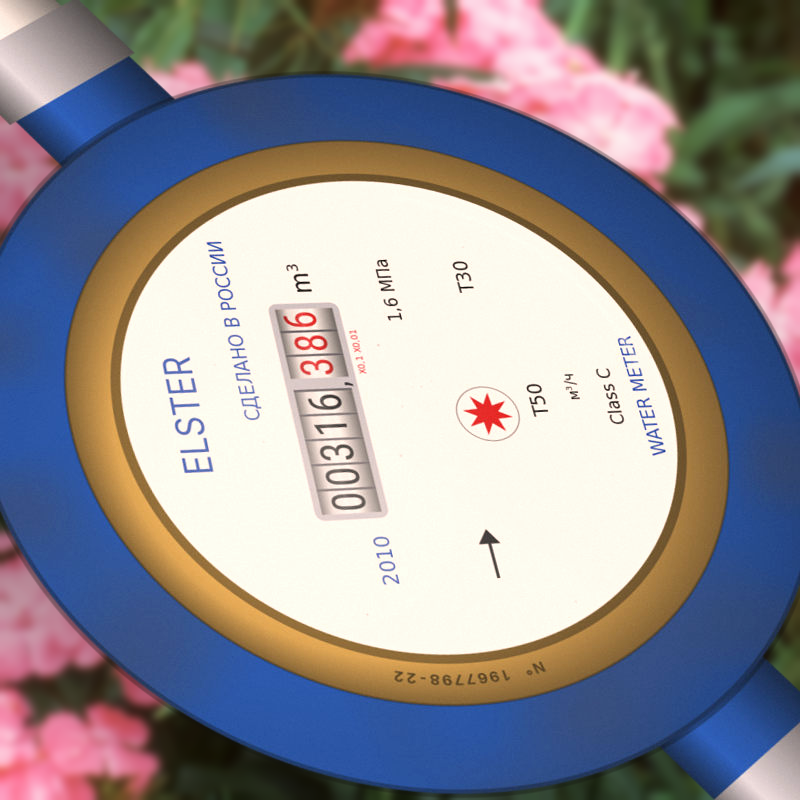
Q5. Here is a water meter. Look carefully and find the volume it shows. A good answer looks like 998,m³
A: 316.386,m³
